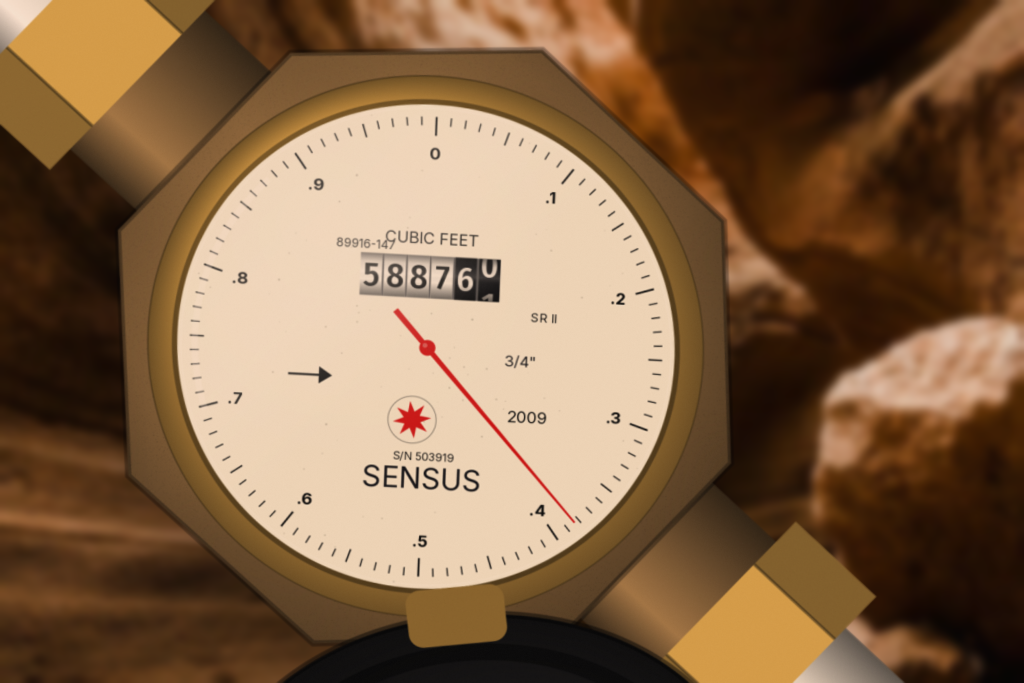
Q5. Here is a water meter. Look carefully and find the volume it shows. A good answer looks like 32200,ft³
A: 588760.38,ft³
